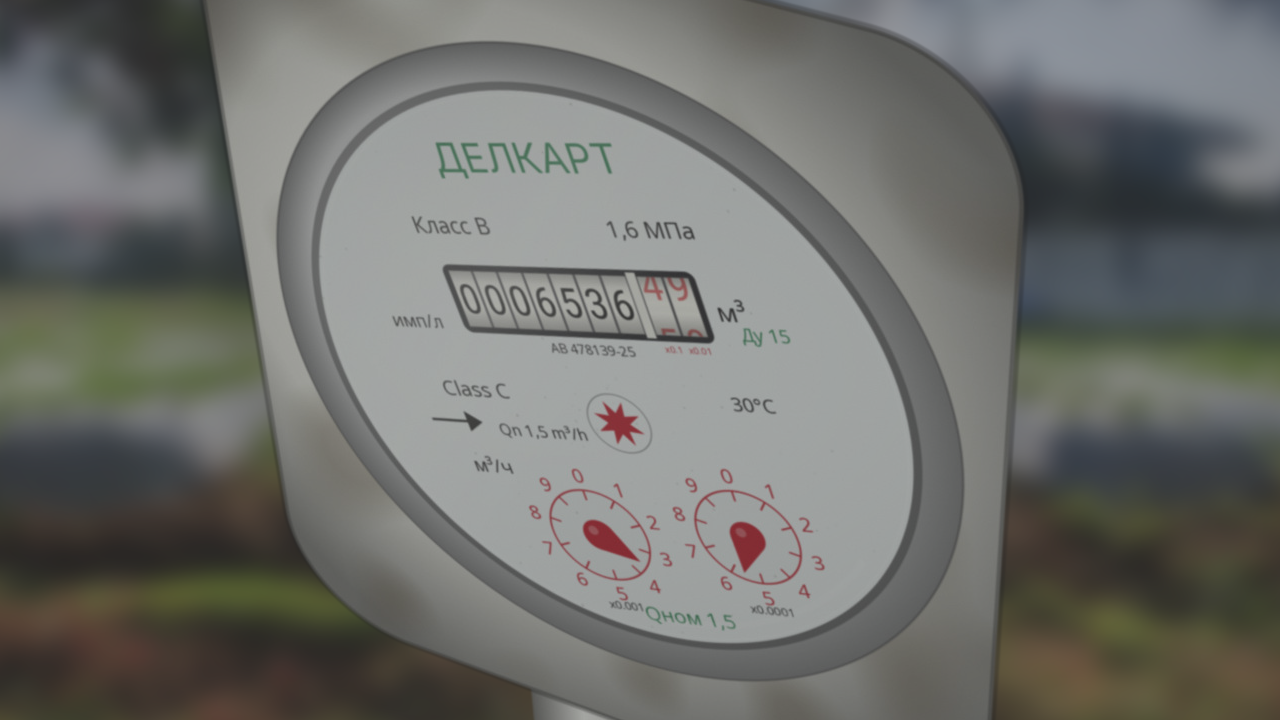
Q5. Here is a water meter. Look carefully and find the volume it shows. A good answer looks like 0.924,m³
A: 6536.4935,m³
